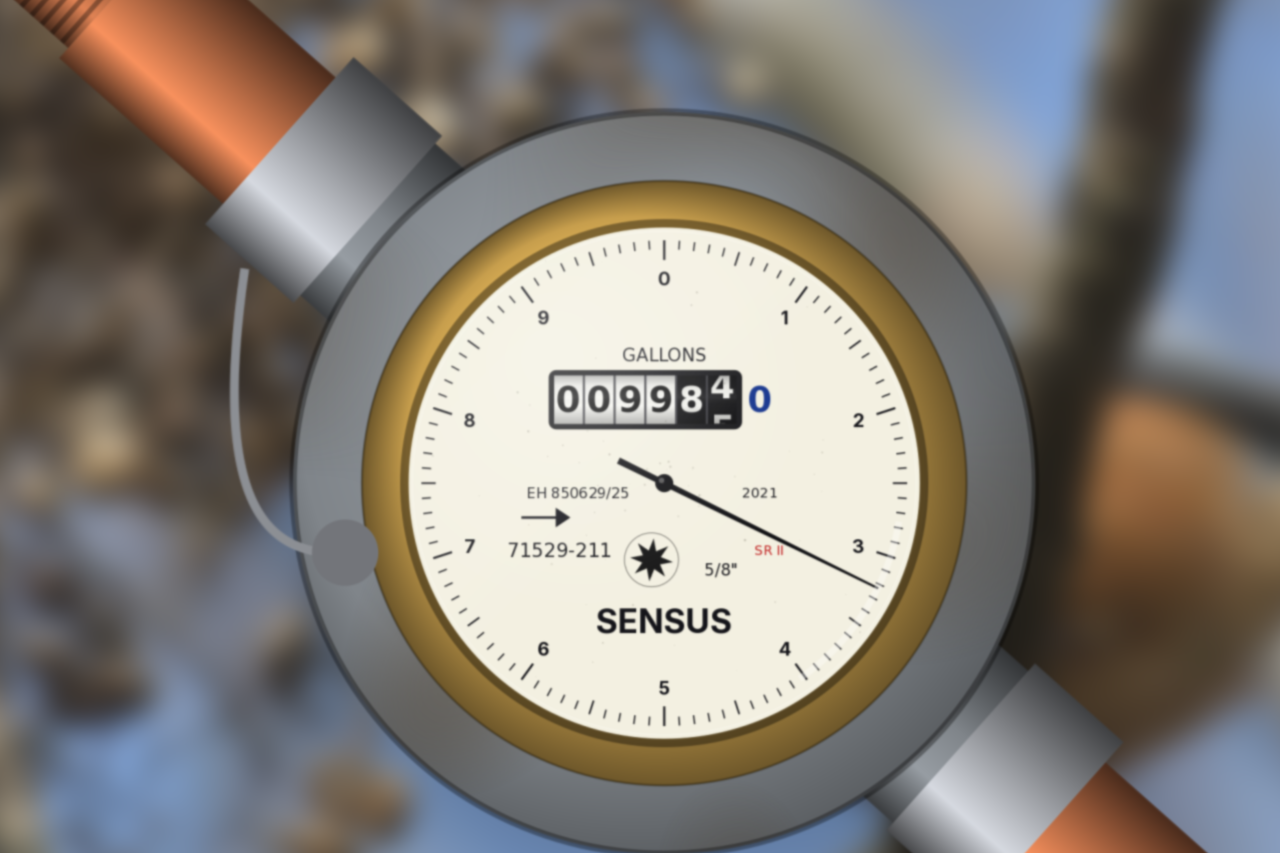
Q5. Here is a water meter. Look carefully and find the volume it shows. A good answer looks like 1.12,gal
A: 99843.2,gal
